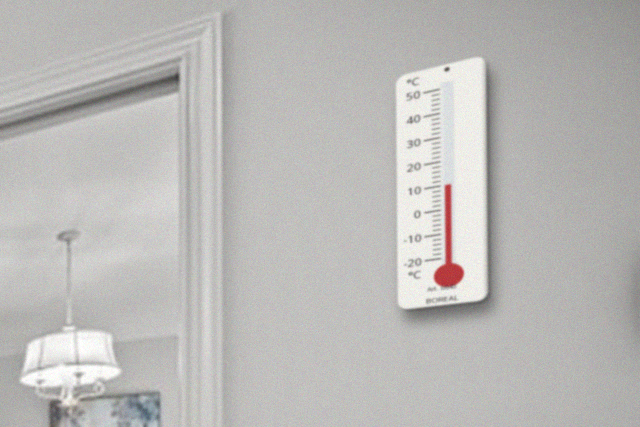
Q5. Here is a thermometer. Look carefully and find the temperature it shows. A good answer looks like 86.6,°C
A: 10,°C
